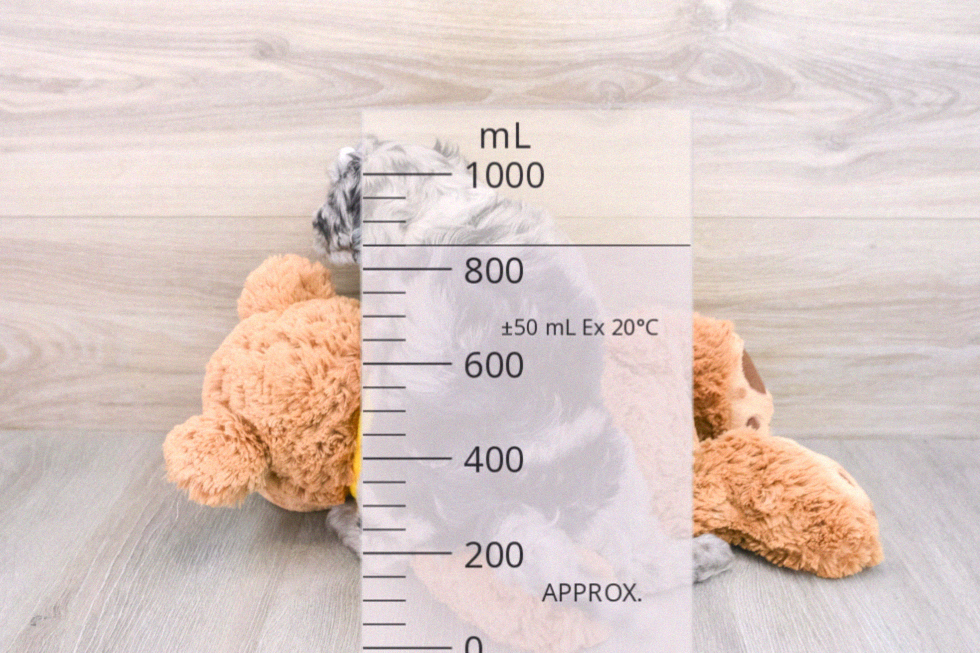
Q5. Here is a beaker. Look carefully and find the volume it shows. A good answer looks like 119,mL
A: 850,mL
